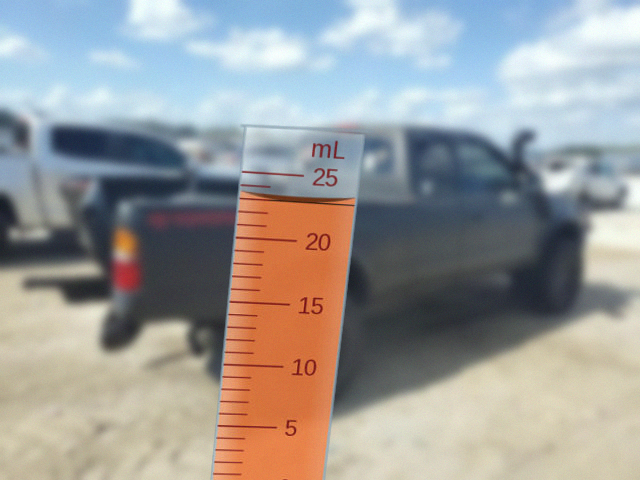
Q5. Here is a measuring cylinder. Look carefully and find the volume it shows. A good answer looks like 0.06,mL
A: 23,mL
